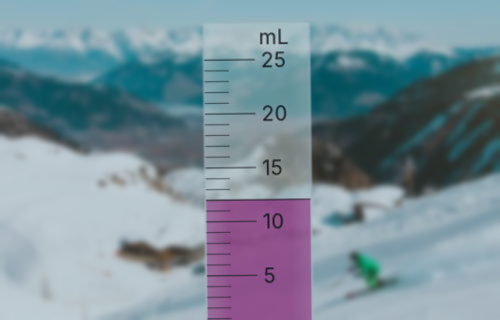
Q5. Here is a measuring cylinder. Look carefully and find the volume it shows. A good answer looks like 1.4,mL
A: 12,mL
